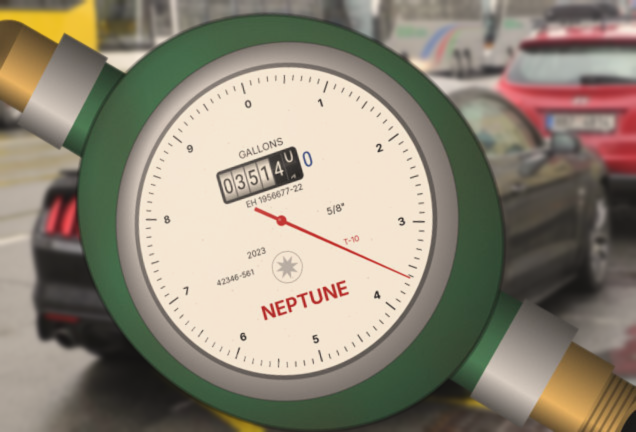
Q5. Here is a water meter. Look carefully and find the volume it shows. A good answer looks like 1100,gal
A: 351403.6,gal
